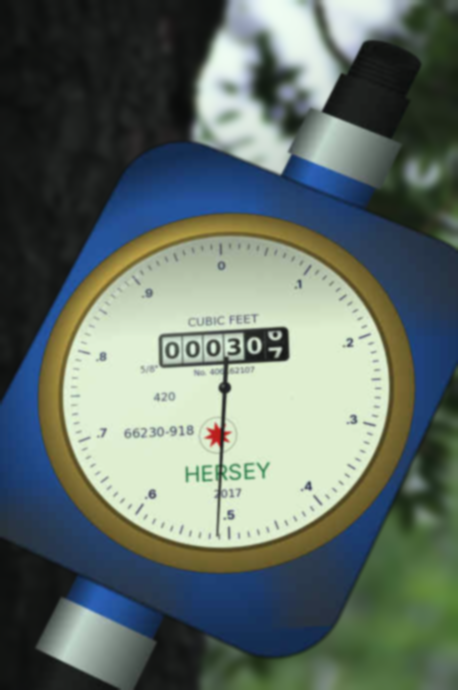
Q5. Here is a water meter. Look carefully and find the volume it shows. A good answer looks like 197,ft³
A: 306.51,ft³
